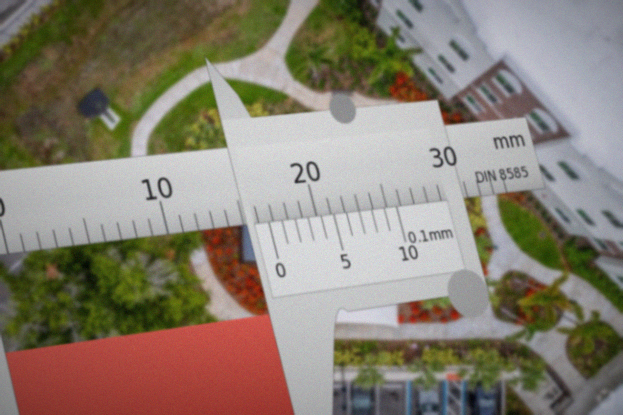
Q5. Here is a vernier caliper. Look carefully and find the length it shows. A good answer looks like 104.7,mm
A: 16.7,mm
